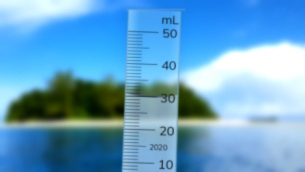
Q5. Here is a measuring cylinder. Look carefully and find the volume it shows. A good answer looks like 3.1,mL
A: 30,mL
